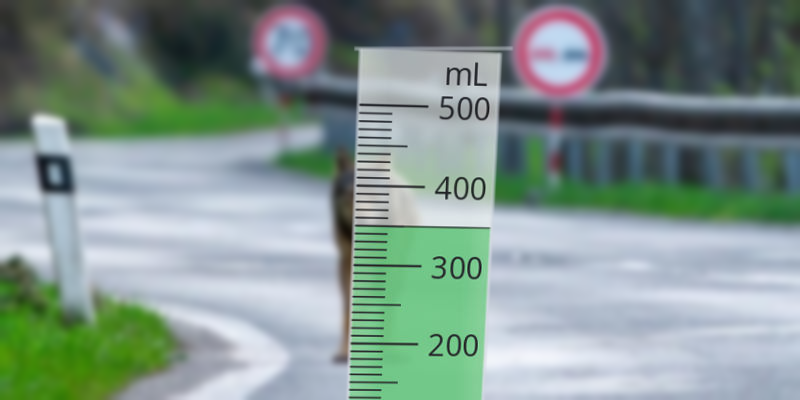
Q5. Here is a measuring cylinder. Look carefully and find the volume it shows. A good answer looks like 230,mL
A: 350,mL
